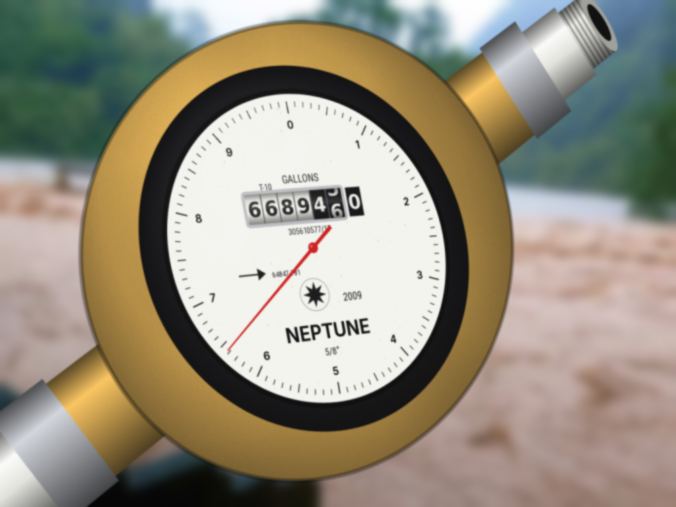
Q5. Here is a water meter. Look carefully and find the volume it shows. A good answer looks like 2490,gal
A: 6689456.4,gal
